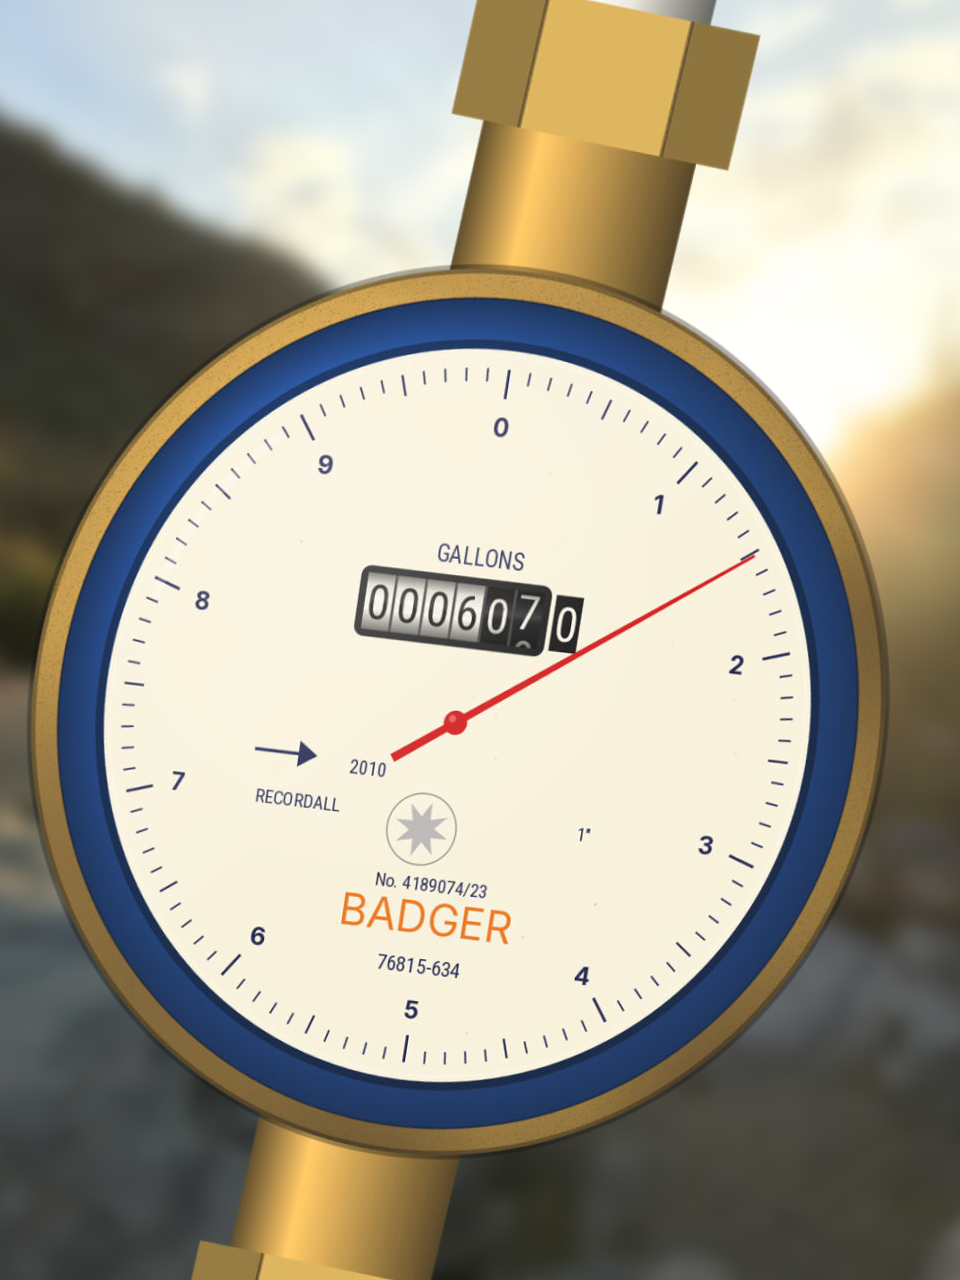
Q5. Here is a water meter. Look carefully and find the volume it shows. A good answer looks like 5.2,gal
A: 6071.5,gal
